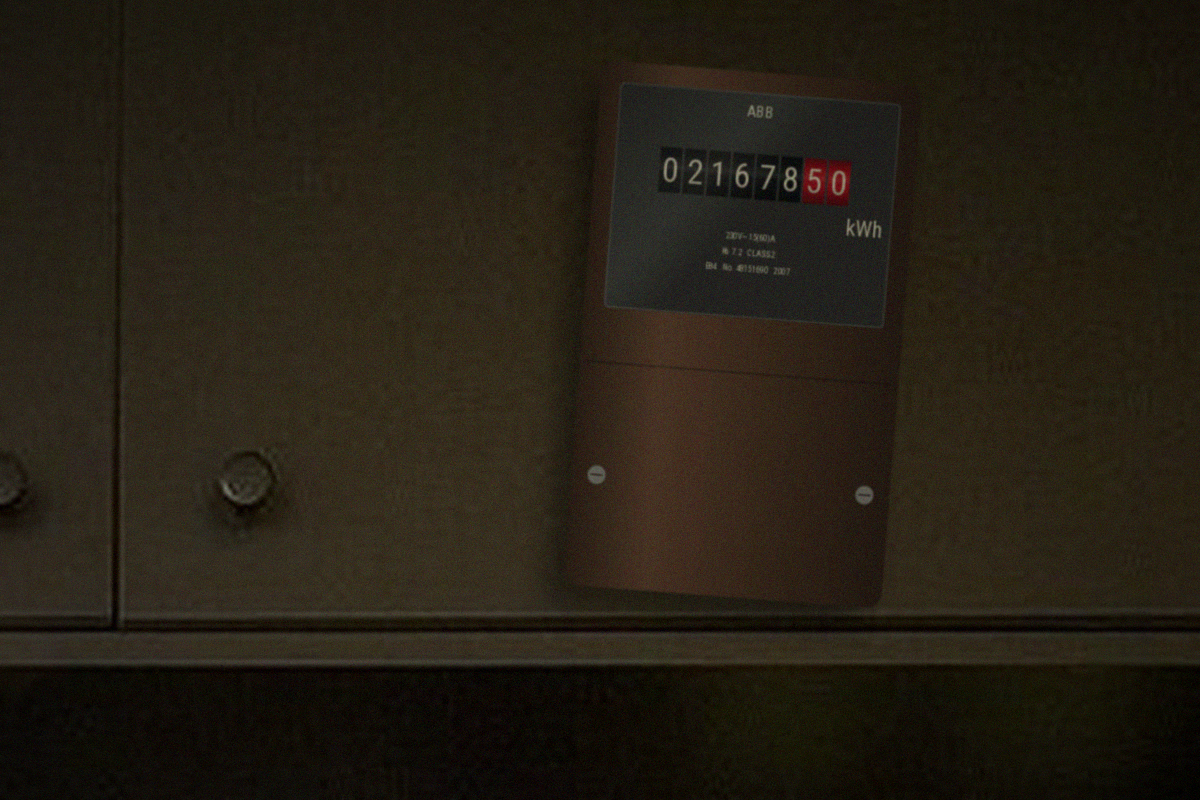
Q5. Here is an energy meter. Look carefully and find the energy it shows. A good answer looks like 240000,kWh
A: 21678.50,kWh
